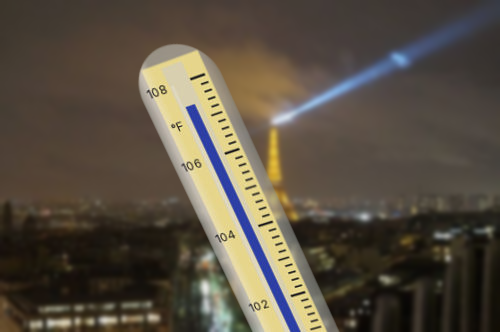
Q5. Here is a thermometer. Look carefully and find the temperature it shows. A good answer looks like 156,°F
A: 107.4,°F
